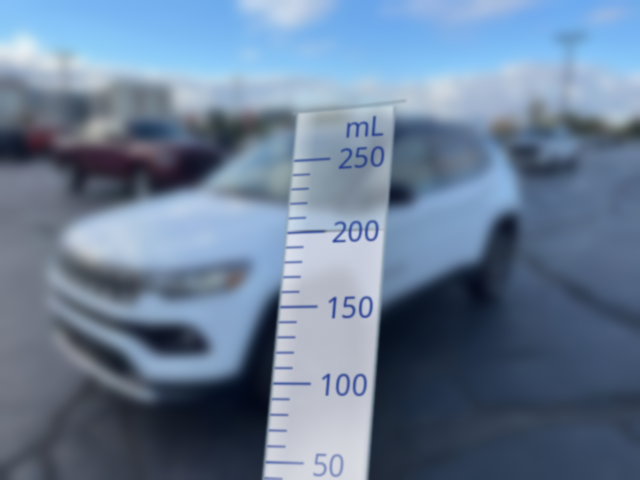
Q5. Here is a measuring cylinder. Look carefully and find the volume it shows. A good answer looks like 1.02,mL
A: 200,mL
